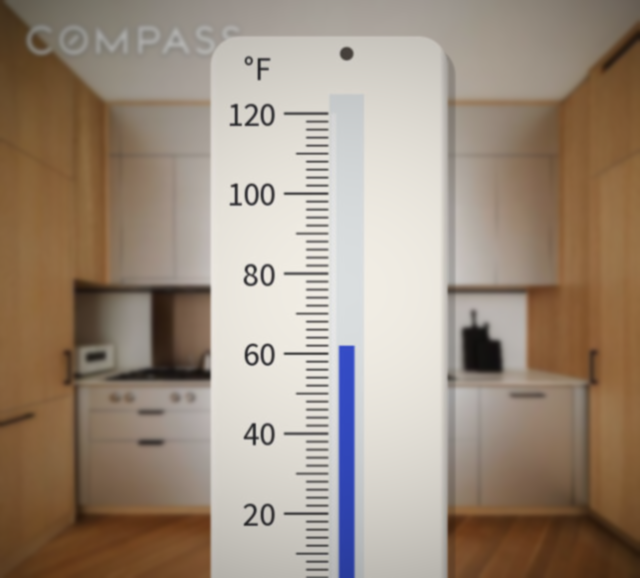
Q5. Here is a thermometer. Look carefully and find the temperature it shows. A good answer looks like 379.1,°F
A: 62,°F
